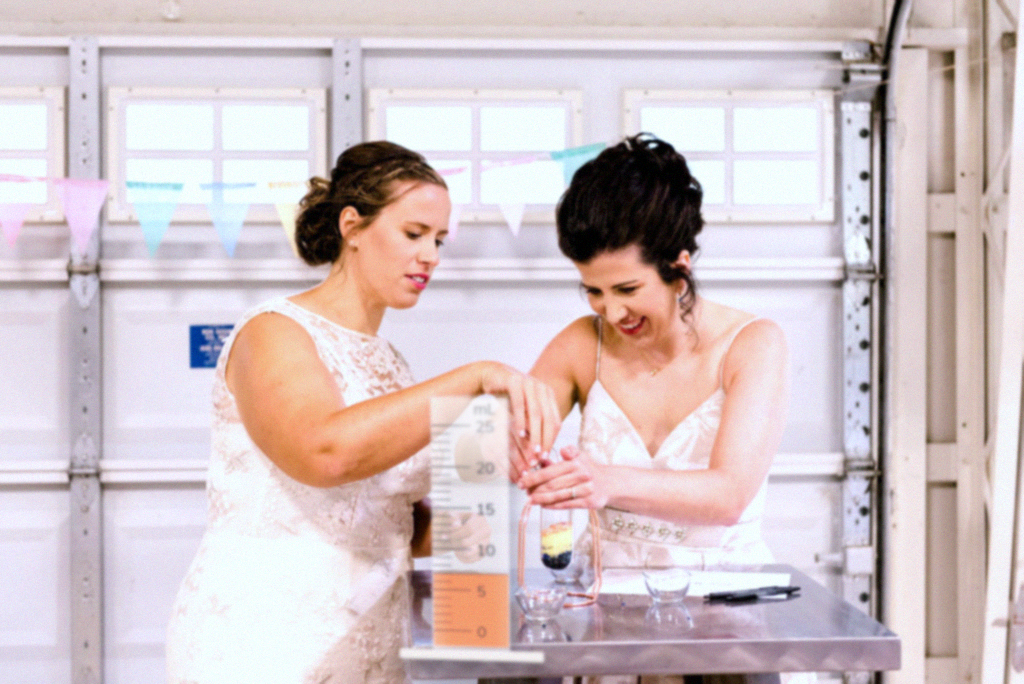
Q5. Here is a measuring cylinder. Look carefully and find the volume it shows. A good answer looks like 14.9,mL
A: 7,mL
